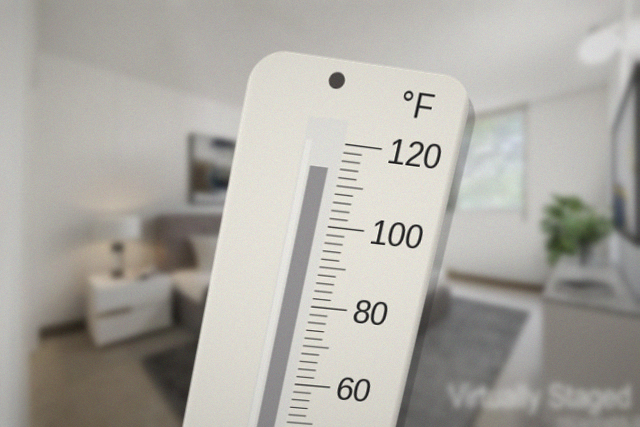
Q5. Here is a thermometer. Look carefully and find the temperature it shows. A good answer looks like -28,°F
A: 114,°F
